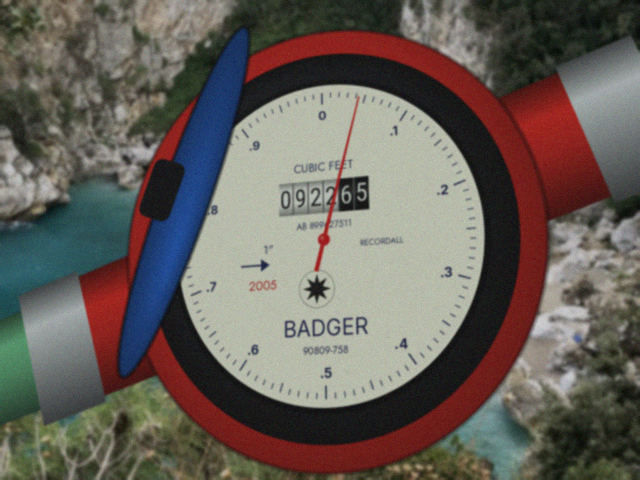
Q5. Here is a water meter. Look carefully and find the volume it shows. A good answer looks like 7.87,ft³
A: 92265.04,ft³
